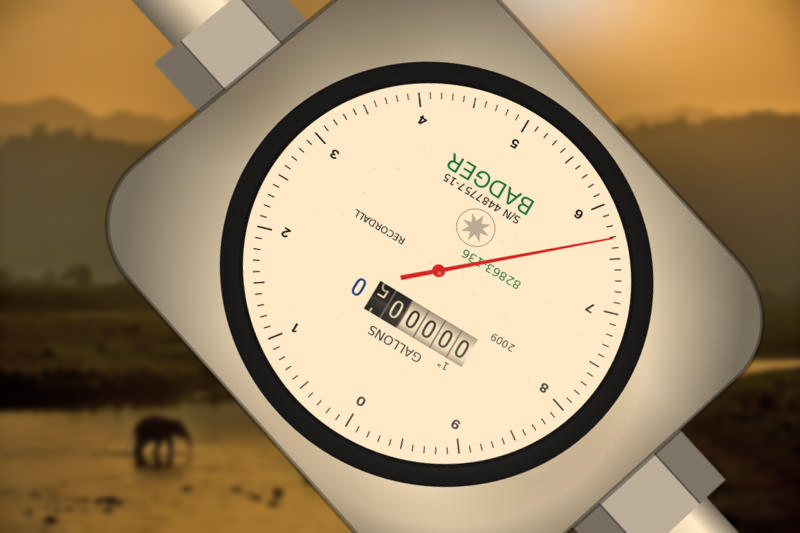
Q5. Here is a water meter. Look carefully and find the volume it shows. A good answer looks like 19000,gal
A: 46.3,gal
